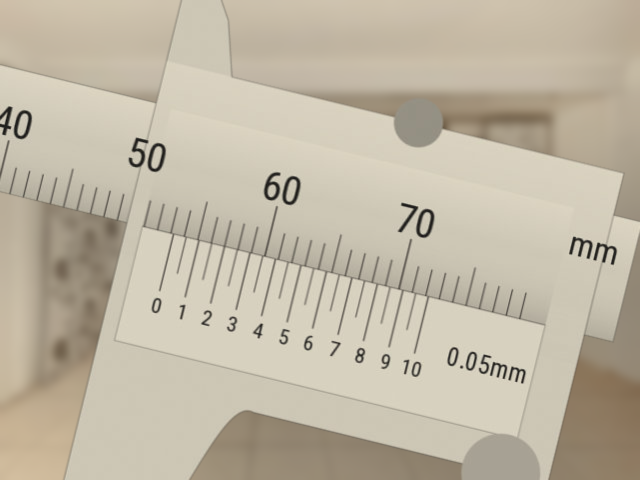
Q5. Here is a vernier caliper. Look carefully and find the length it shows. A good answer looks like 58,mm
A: 53.2,mm
